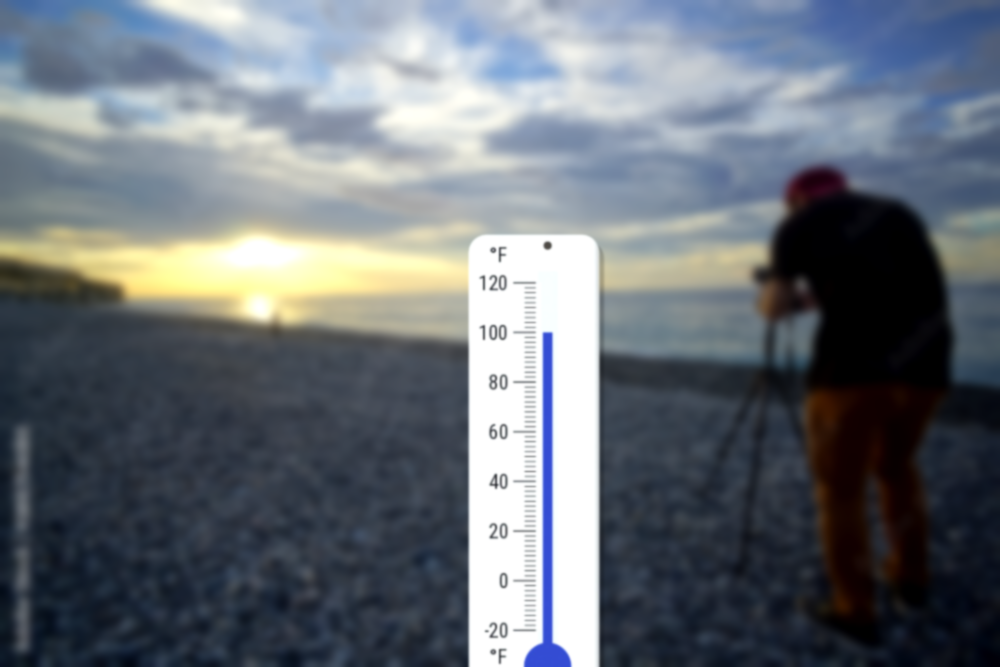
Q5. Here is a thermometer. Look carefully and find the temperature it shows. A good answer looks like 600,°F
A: 100,°F
